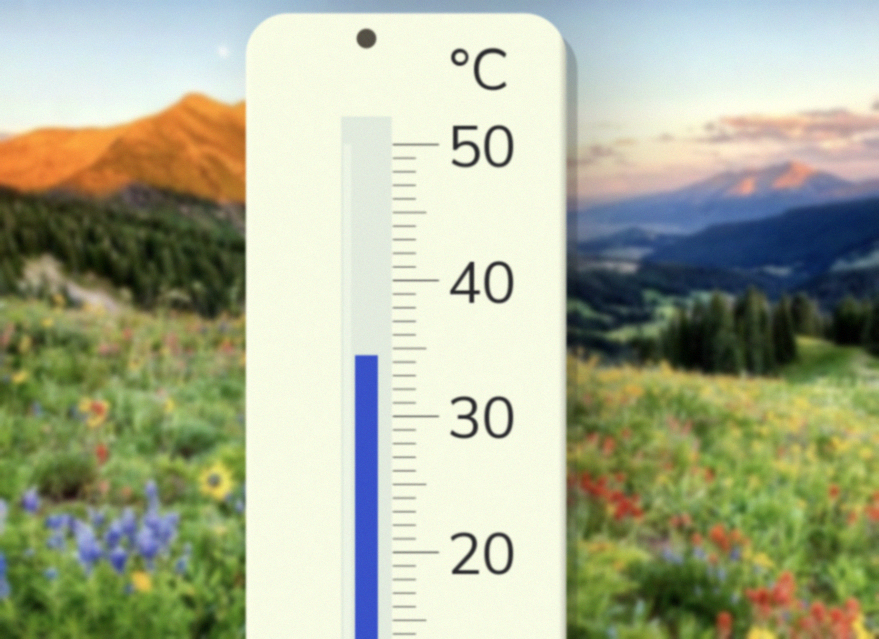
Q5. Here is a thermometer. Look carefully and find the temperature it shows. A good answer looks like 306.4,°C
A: 34.5,°C
